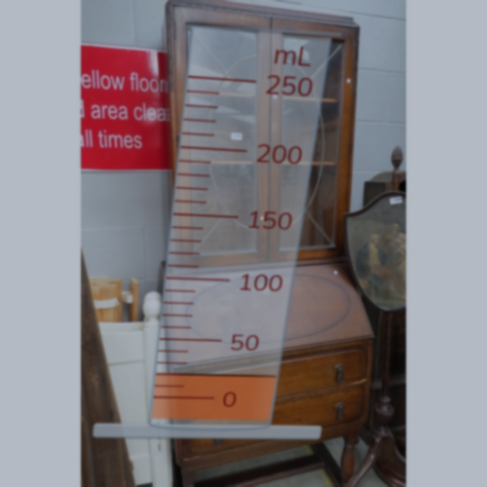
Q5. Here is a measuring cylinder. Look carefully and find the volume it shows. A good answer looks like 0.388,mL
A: 20,mL
